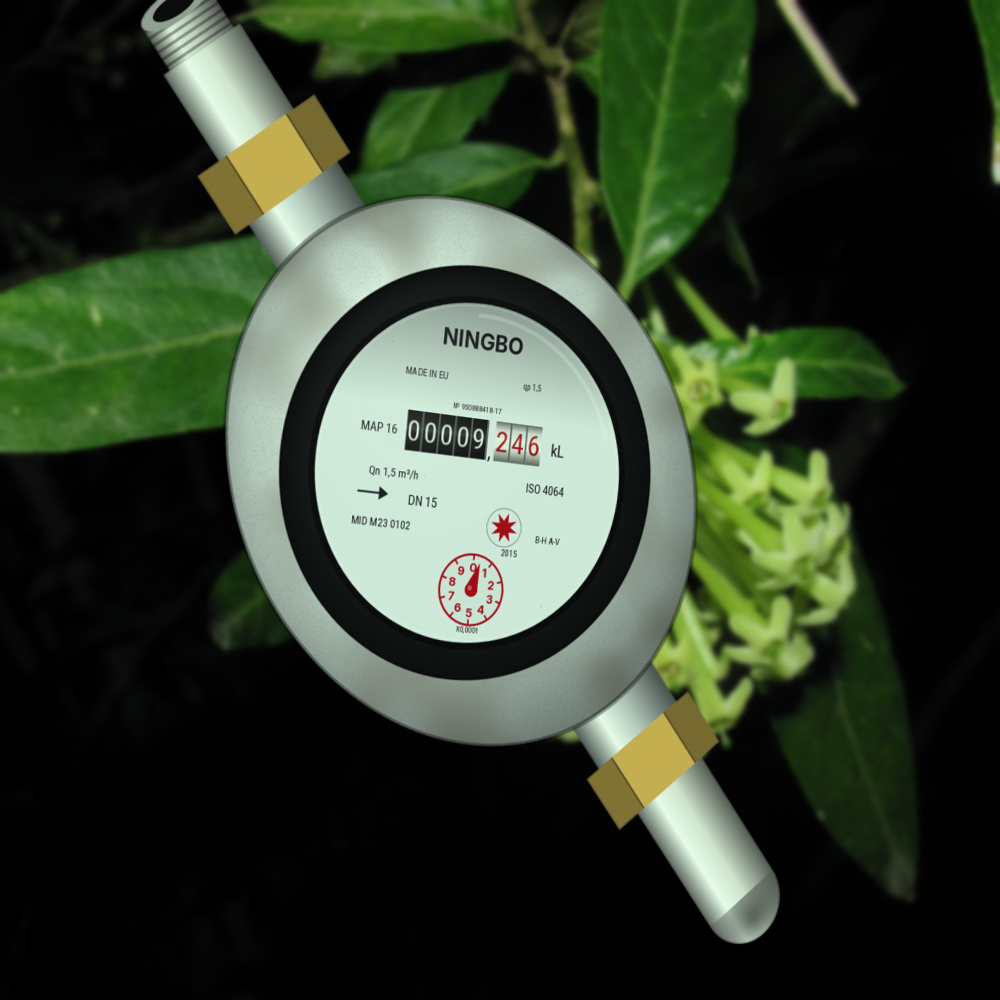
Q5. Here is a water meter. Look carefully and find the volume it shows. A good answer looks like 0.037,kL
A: 9.2460,kL
